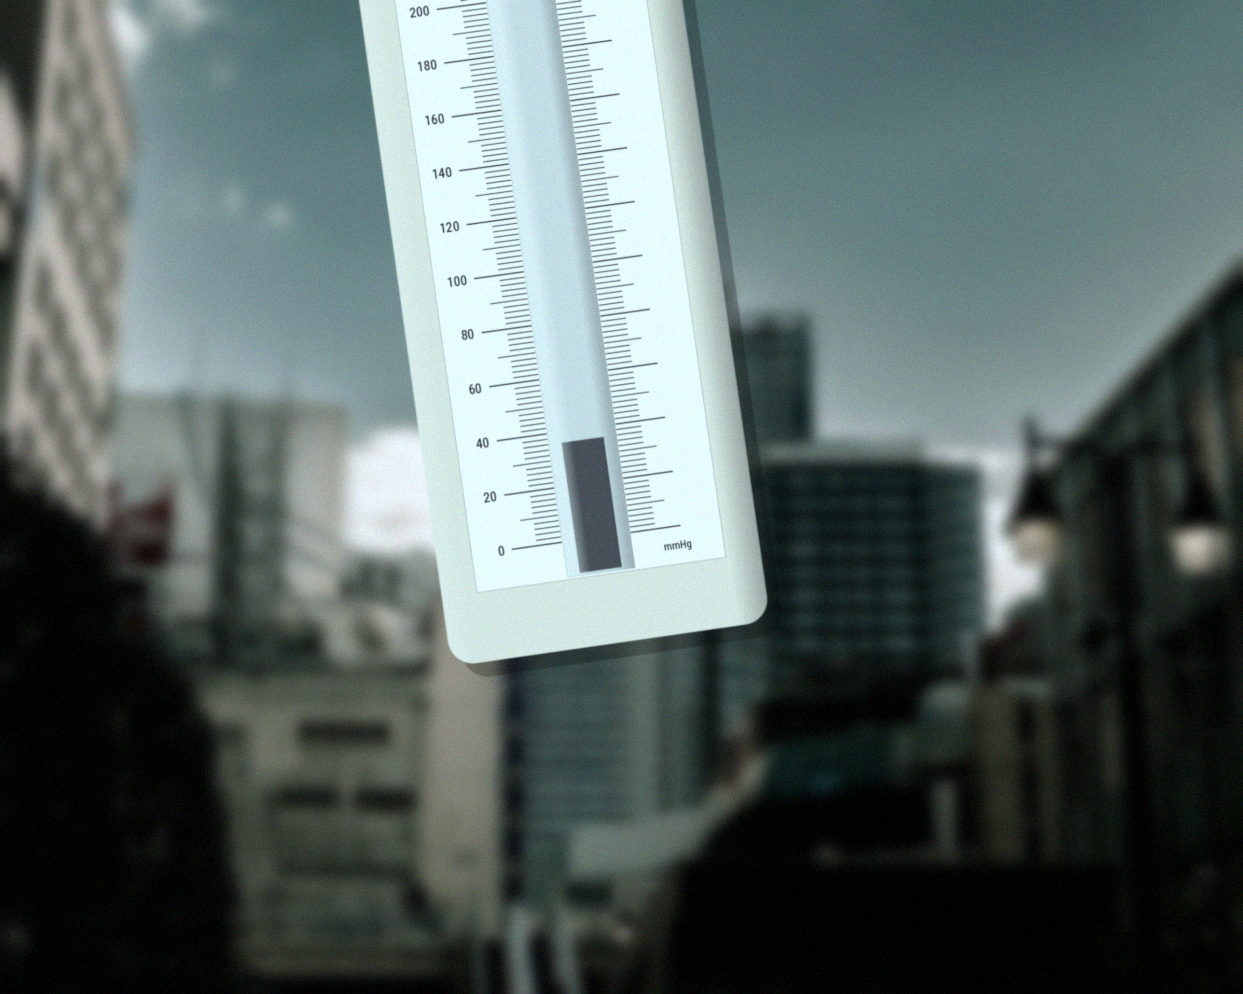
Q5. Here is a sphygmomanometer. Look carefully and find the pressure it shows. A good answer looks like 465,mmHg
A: 36,mmHg
